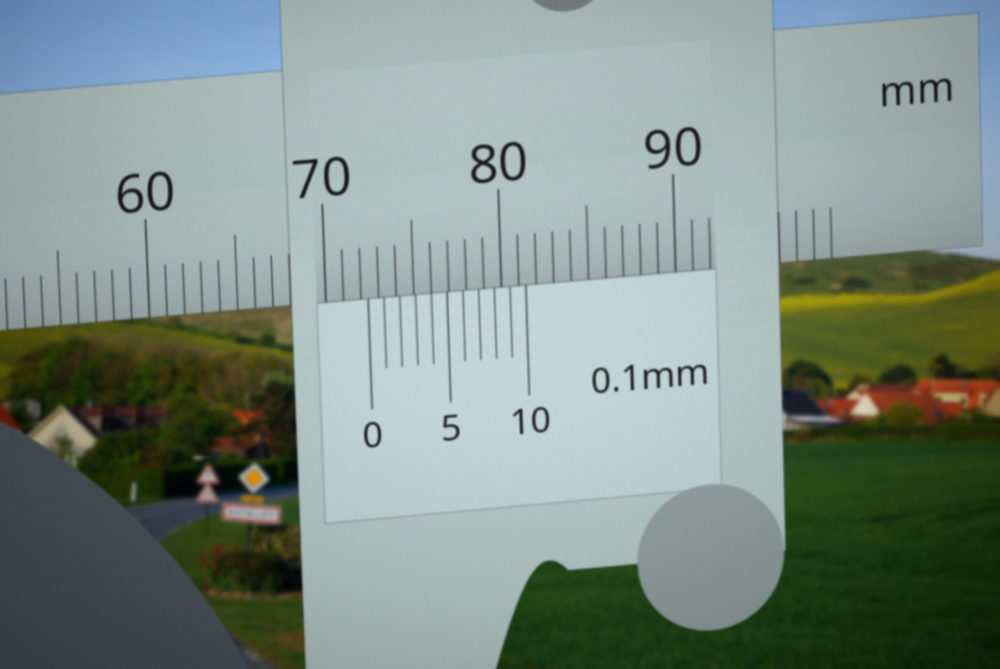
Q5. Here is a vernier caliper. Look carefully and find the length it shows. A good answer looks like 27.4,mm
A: 72.4,mm
